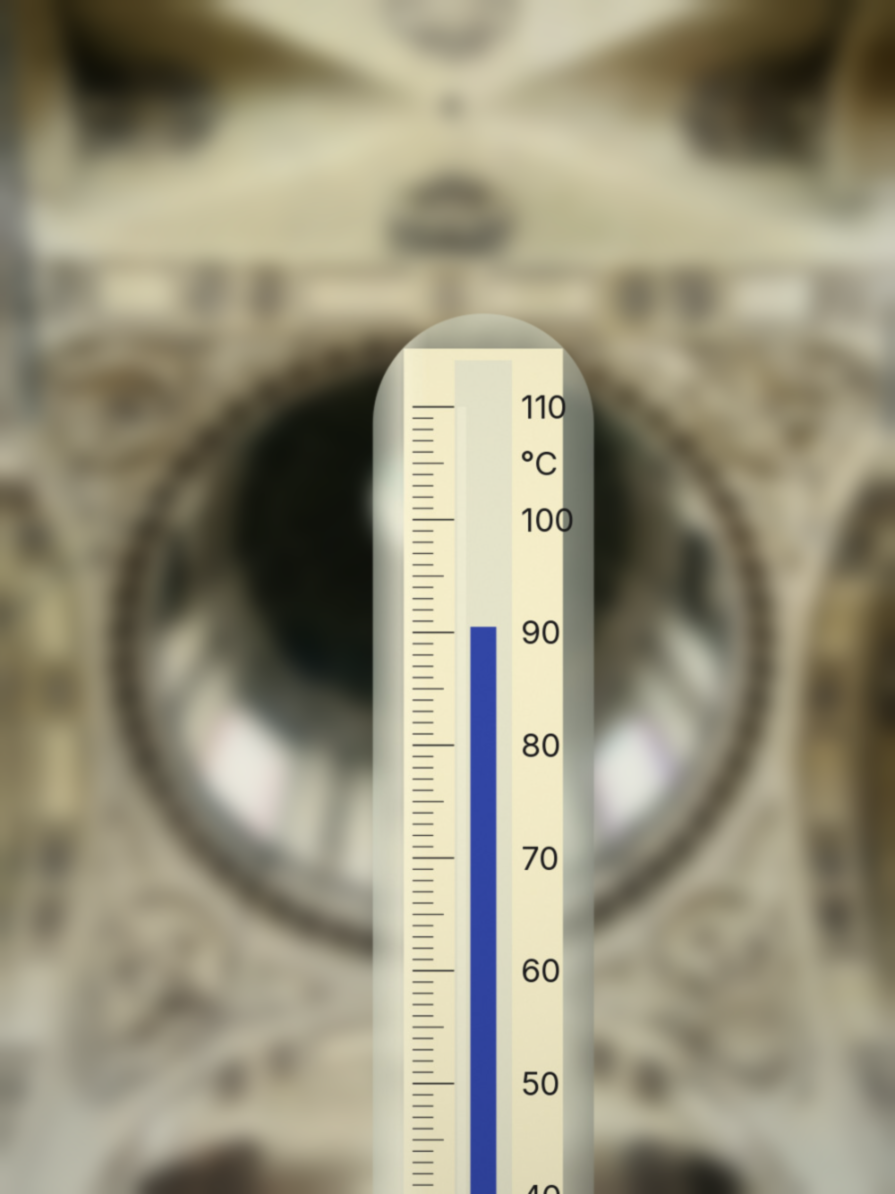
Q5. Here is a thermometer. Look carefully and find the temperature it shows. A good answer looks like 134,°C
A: 90.5,°C
